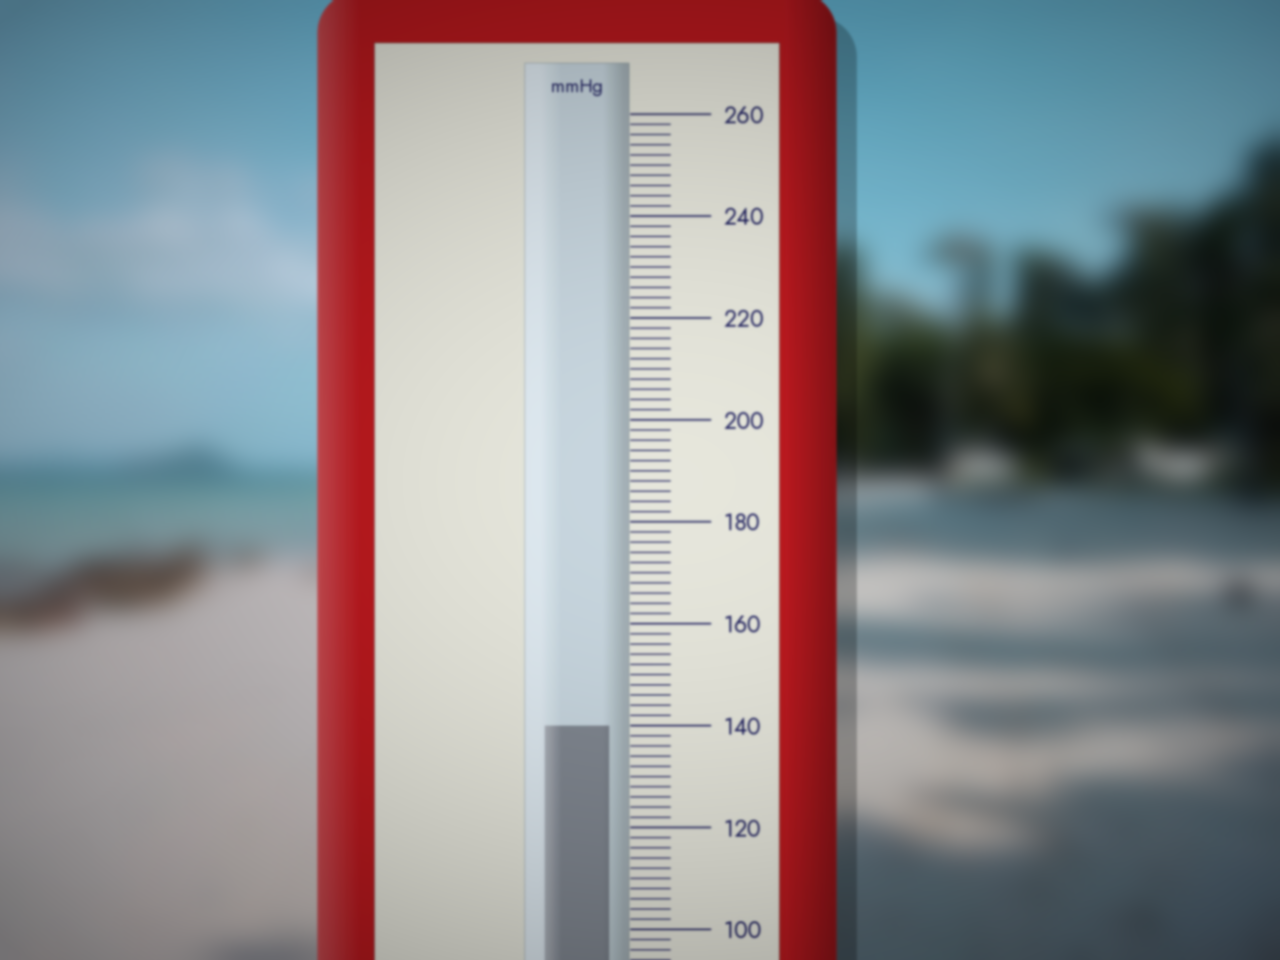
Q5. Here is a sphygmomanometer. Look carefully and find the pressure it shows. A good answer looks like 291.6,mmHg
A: 140,mmHg
